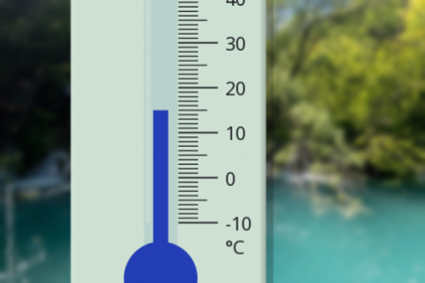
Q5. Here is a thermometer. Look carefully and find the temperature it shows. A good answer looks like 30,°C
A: 15,°C
